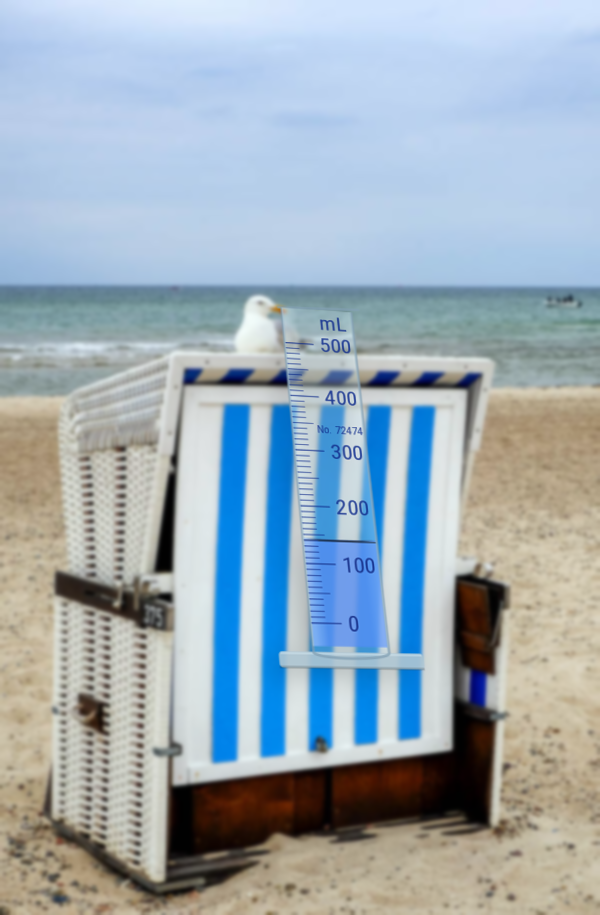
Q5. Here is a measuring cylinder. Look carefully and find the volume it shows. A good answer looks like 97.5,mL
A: 140,mL
